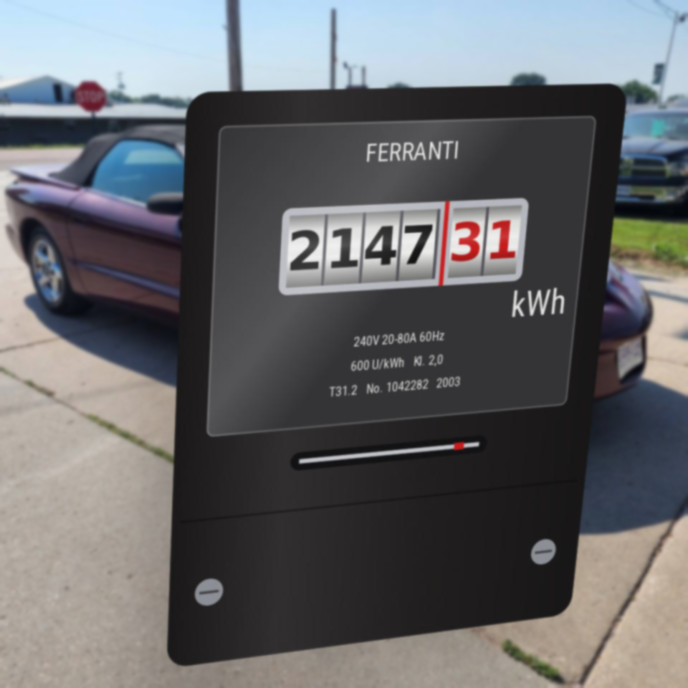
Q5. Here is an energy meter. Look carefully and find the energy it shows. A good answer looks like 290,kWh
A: 2147.31,kWh
